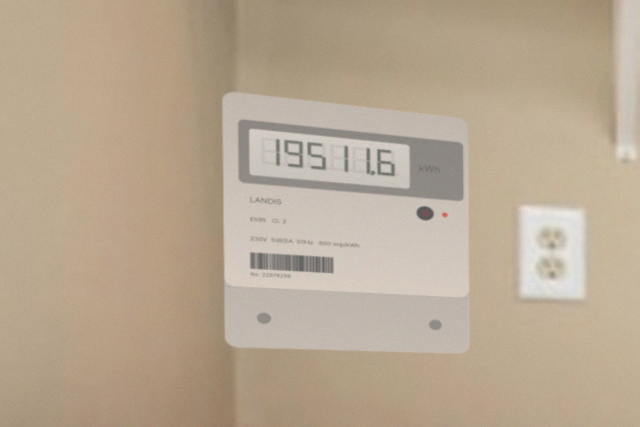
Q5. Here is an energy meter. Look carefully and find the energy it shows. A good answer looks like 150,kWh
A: 19511.6,kWh
